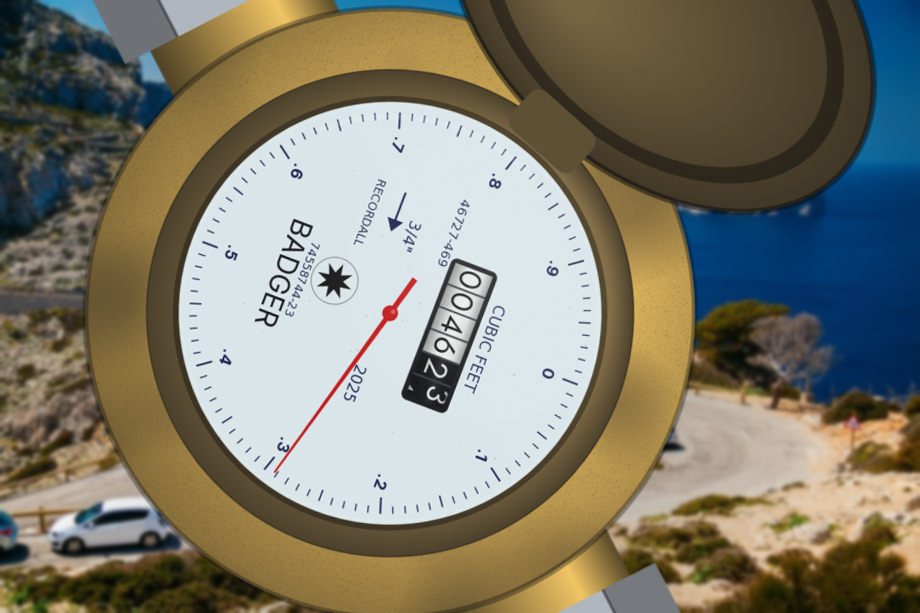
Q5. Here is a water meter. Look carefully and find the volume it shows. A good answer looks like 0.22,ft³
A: 4623.29,ft³
